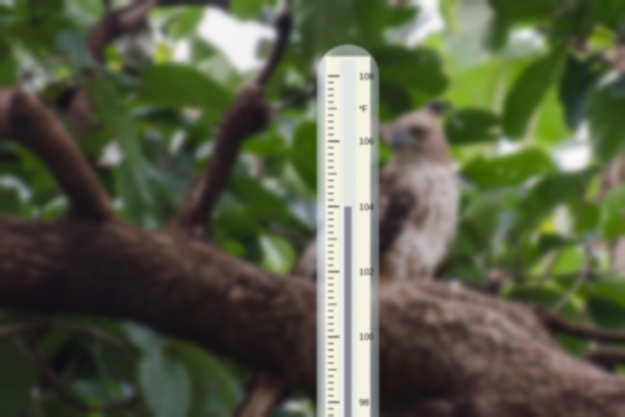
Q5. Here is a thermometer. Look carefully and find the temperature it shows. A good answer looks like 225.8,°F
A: 104,°F
